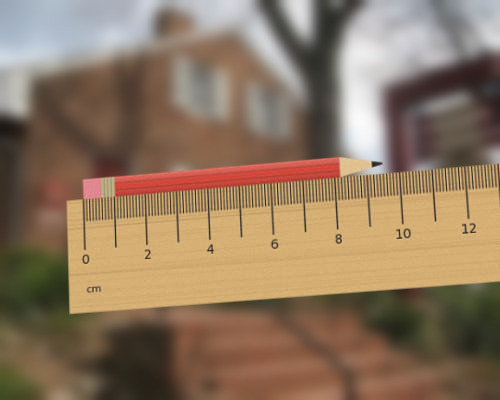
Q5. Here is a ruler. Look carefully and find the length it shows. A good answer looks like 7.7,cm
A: 9.5,cm
